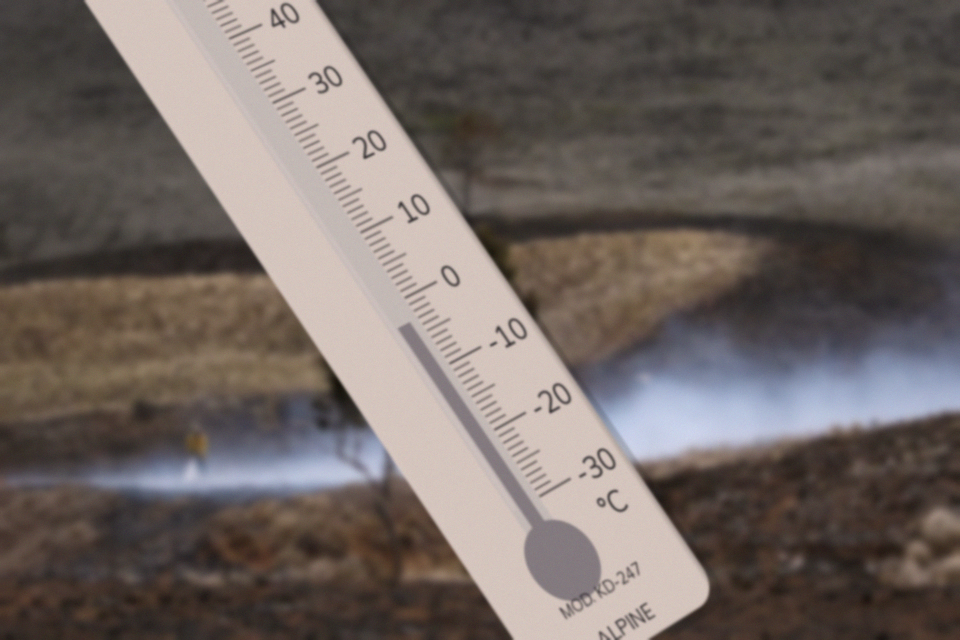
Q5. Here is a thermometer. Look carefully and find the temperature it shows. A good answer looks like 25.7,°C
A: -3,°C
